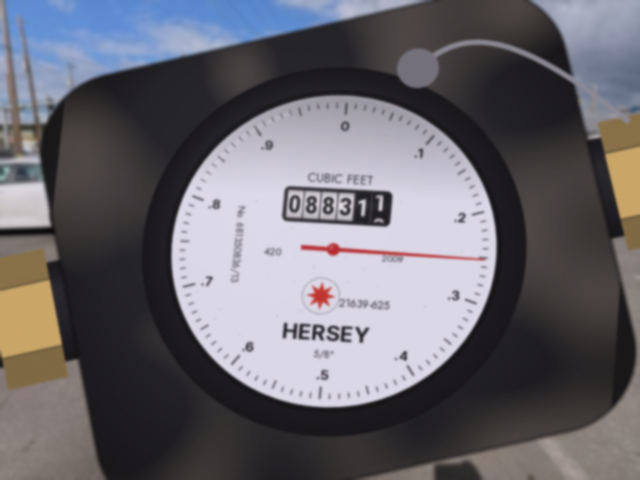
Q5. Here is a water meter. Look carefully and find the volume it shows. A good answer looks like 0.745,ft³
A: 88311.25,ft³
